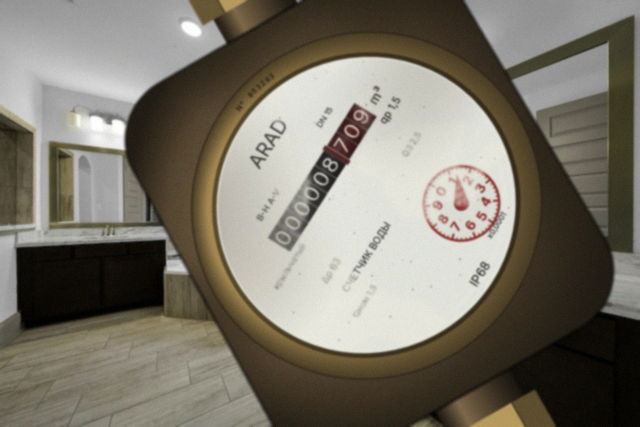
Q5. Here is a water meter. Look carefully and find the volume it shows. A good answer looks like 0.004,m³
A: 8.7091,m³
